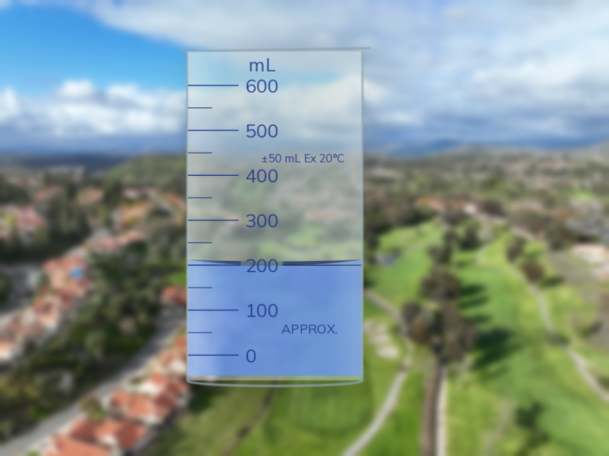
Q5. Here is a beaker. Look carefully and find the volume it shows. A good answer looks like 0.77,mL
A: 200,mL
